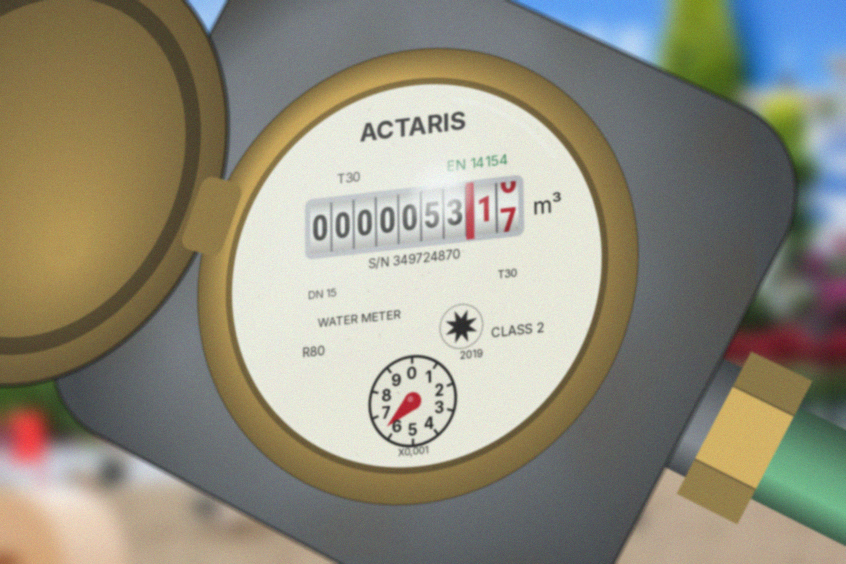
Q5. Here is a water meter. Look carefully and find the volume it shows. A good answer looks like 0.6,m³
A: 53.166,m³
